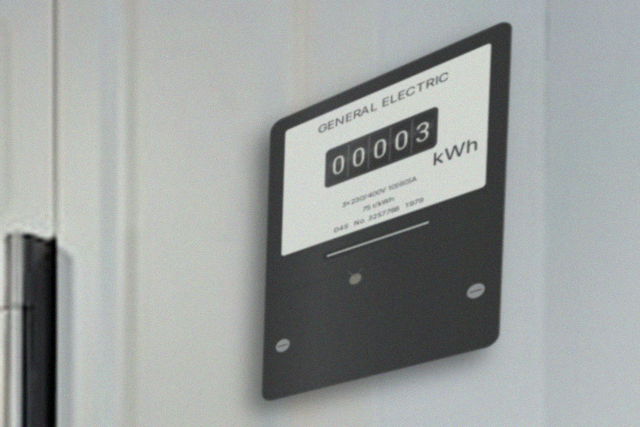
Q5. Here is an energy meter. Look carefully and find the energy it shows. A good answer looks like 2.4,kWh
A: 3,kWh
